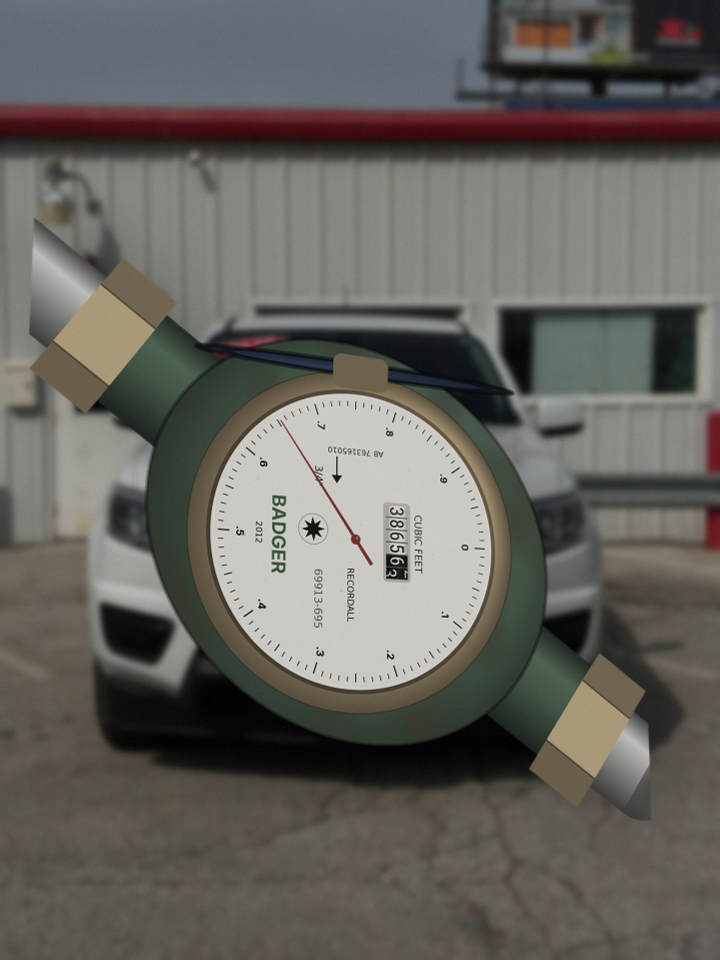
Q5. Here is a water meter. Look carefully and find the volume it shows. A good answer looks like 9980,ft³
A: 386562.65,ft³
